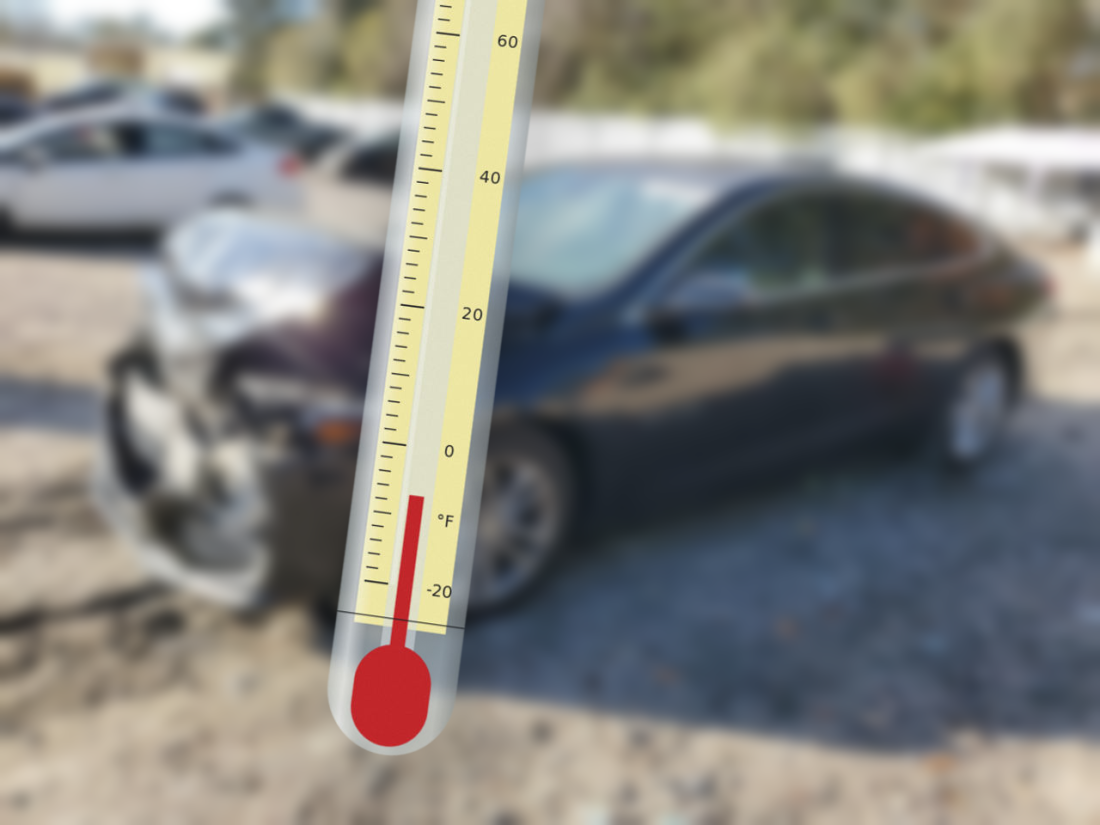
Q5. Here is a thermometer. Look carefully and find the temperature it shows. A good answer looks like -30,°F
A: -7,°F
